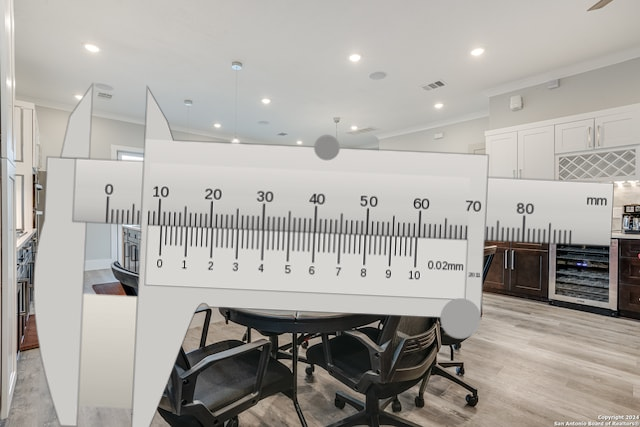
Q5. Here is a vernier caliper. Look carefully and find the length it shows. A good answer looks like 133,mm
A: 10.5,mm
